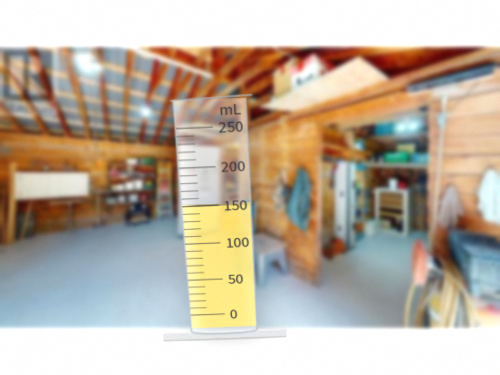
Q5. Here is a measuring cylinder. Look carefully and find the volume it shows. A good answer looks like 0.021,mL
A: 150,mL
